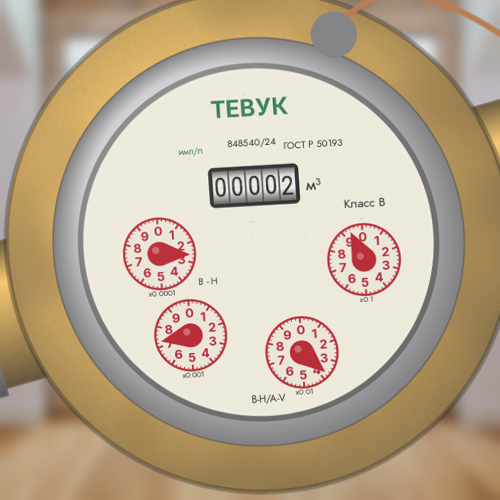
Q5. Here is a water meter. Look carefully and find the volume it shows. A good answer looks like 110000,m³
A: 1.9372,m³
